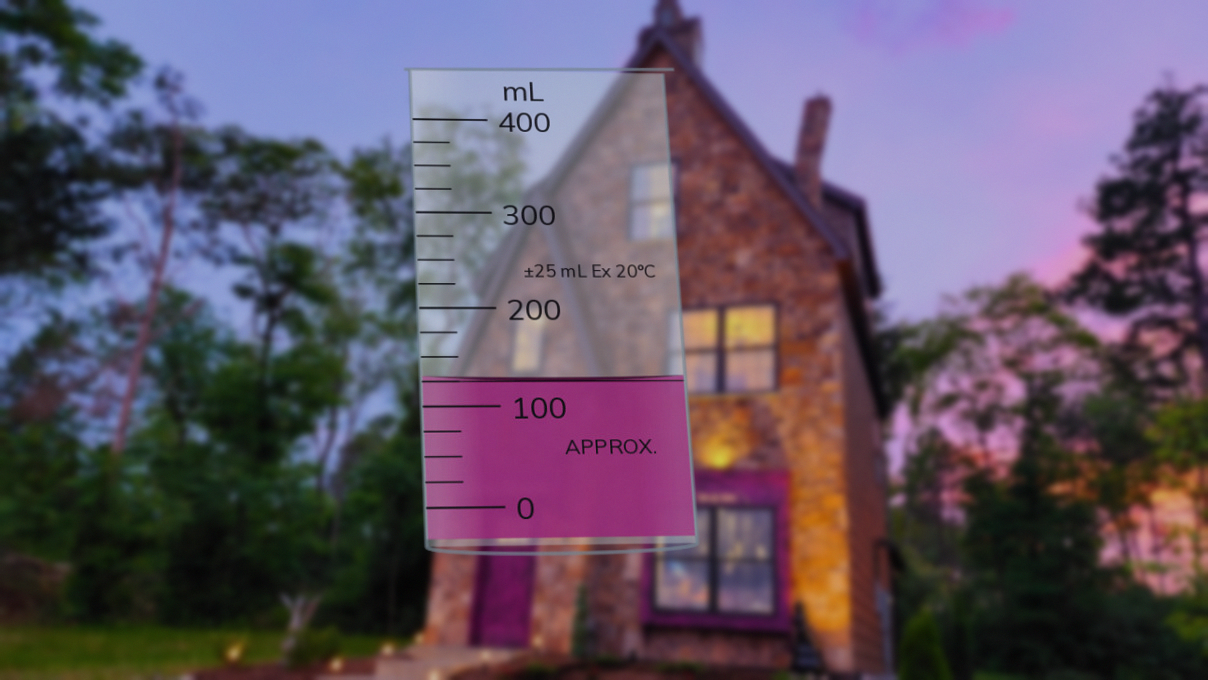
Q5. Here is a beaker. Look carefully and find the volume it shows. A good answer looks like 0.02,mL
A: 125,mL
